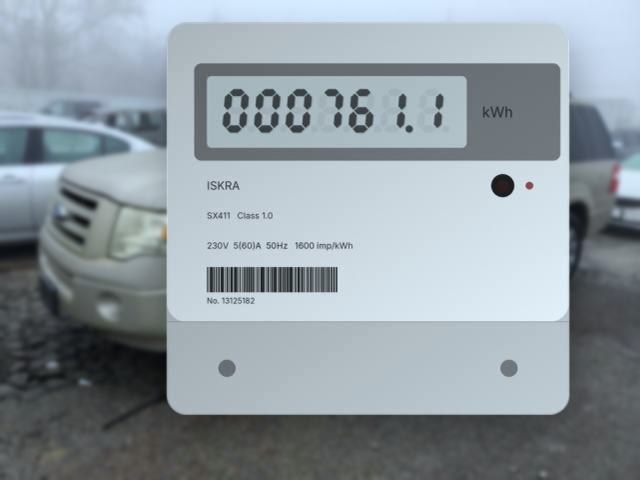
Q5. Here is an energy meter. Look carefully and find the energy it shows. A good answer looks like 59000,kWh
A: 761.1,kWh
